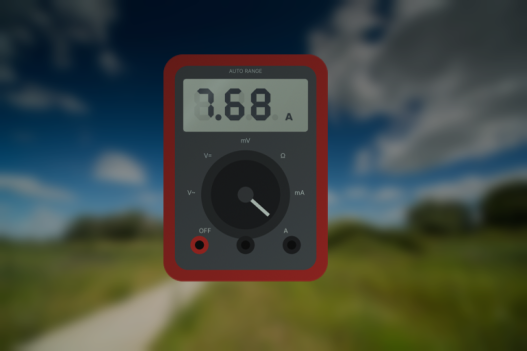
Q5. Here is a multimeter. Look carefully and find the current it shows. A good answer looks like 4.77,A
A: 7.68,A
